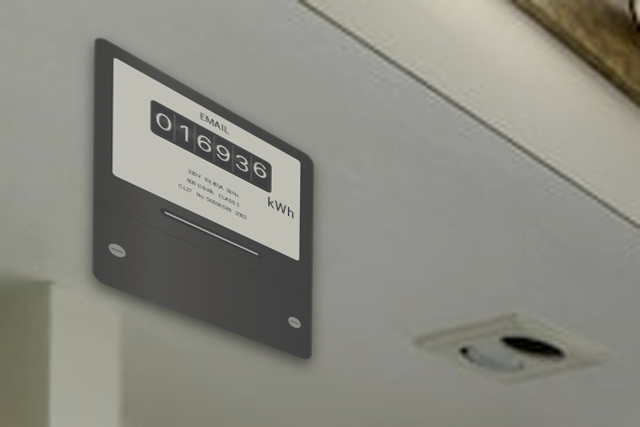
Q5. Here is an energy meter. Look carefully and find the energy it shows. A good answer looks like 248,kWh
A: 16936,kWh
